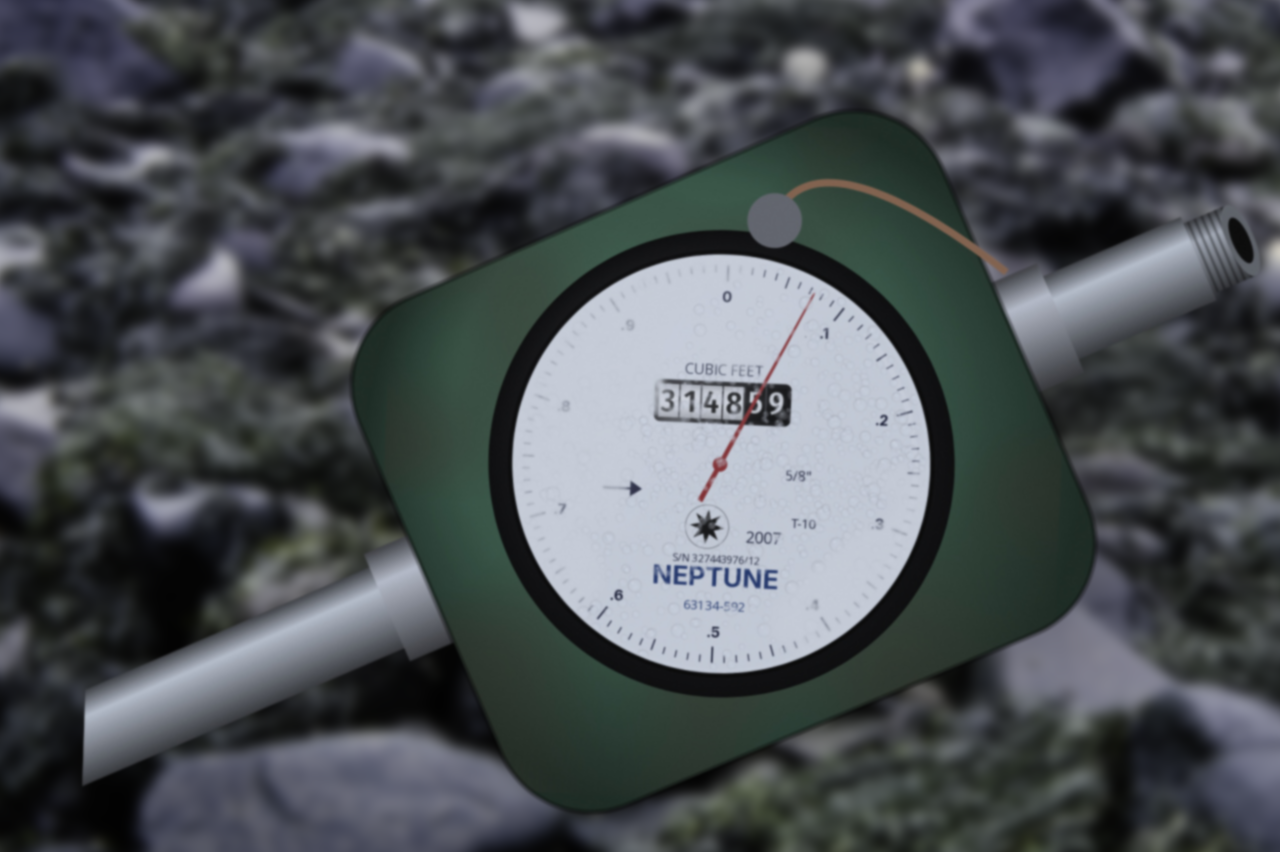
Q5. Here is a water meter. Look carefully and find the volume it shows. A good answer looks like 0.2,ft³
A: 314859.07,ft³
